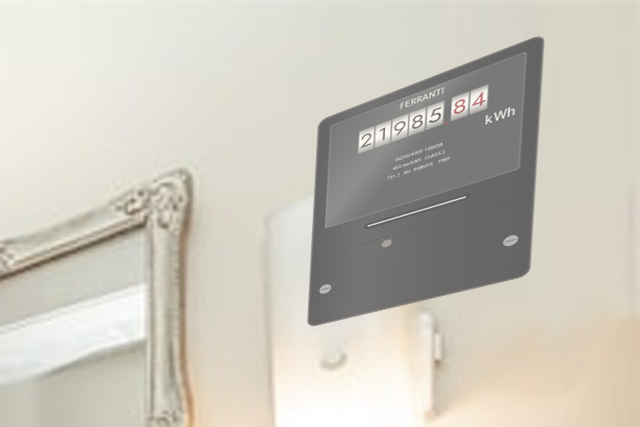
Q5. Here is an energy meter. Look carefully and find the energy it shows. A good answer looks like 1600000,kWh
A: 21985.84,kWh
